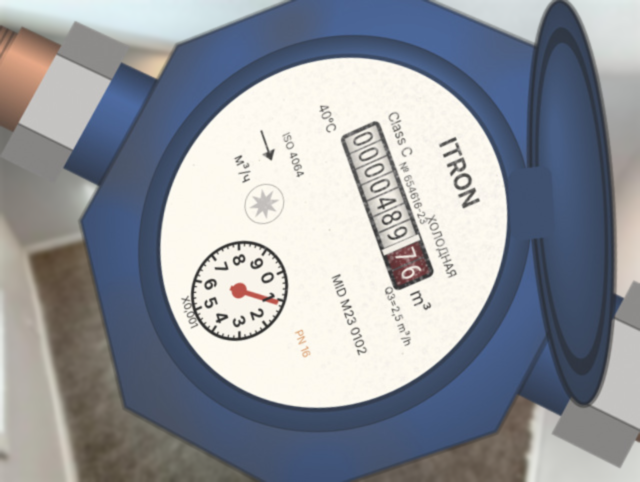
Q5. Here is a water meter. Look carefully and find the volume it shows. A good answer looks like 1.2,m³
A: 489.761,m³
